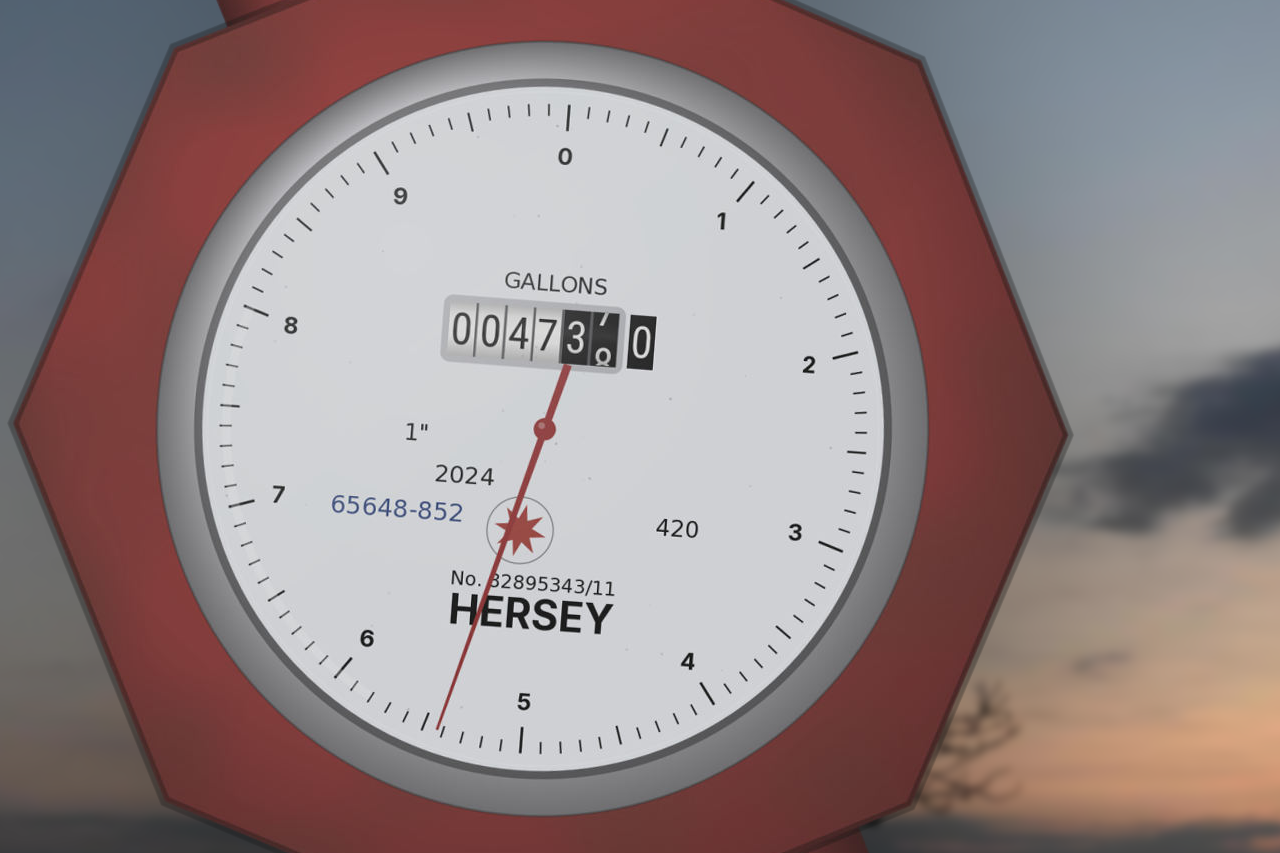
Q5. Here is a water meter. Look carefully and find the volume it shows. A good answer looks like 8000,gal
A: 47375.4,gal
